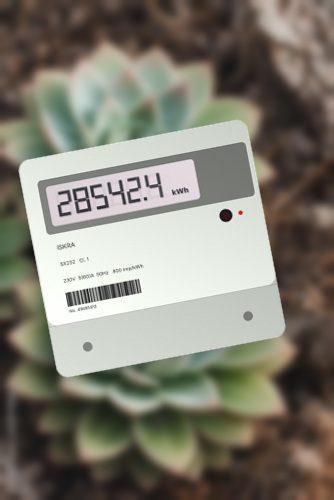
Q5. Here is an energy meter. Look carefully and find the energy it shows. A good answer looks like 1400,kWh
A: 28542.4,kWh
